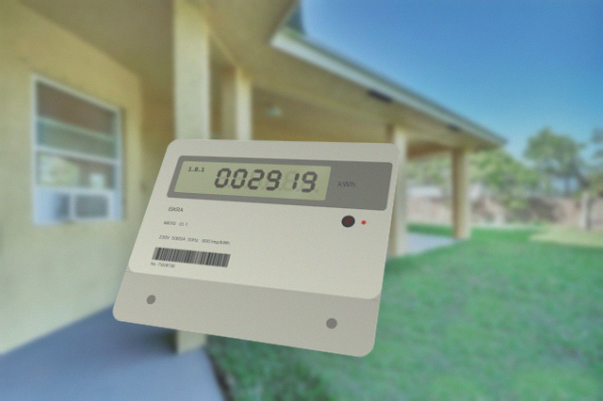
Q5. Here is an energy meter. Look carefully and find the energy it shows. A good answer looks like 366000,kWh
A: 2919,kWh
